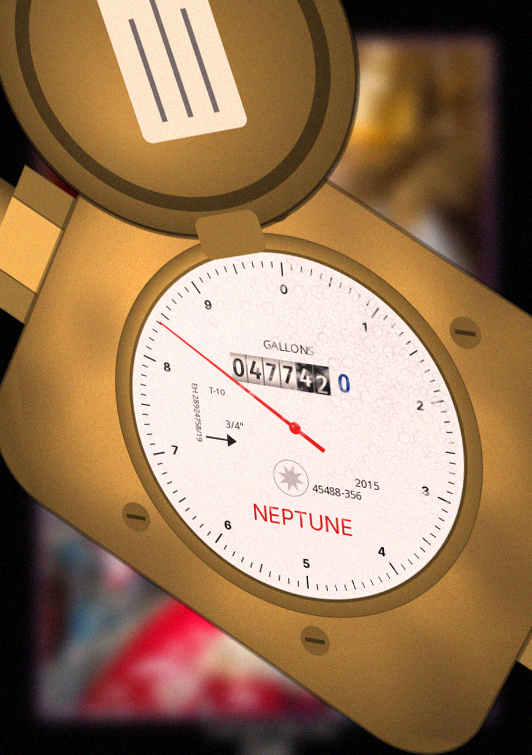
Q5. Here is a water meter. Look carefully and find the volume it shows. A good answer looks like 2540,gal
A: 477418.4,gal
